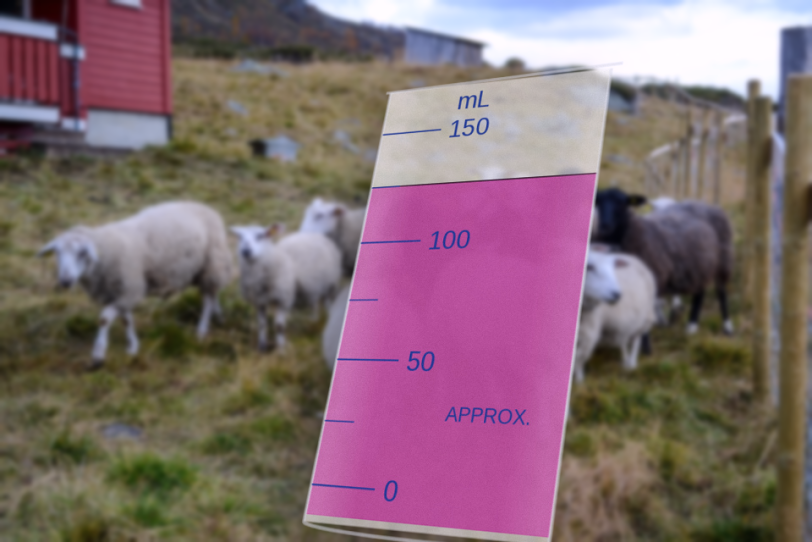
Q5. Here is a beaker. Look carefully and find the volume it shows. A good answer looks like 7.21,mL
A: 125,mL
